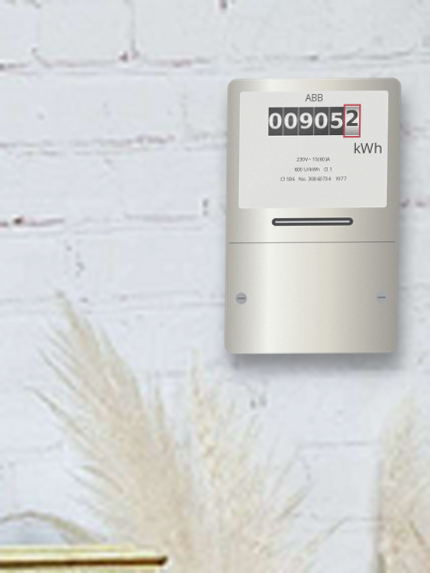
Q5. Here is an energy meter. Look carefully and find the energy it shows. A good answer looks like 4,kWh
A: 905.2,kWh
